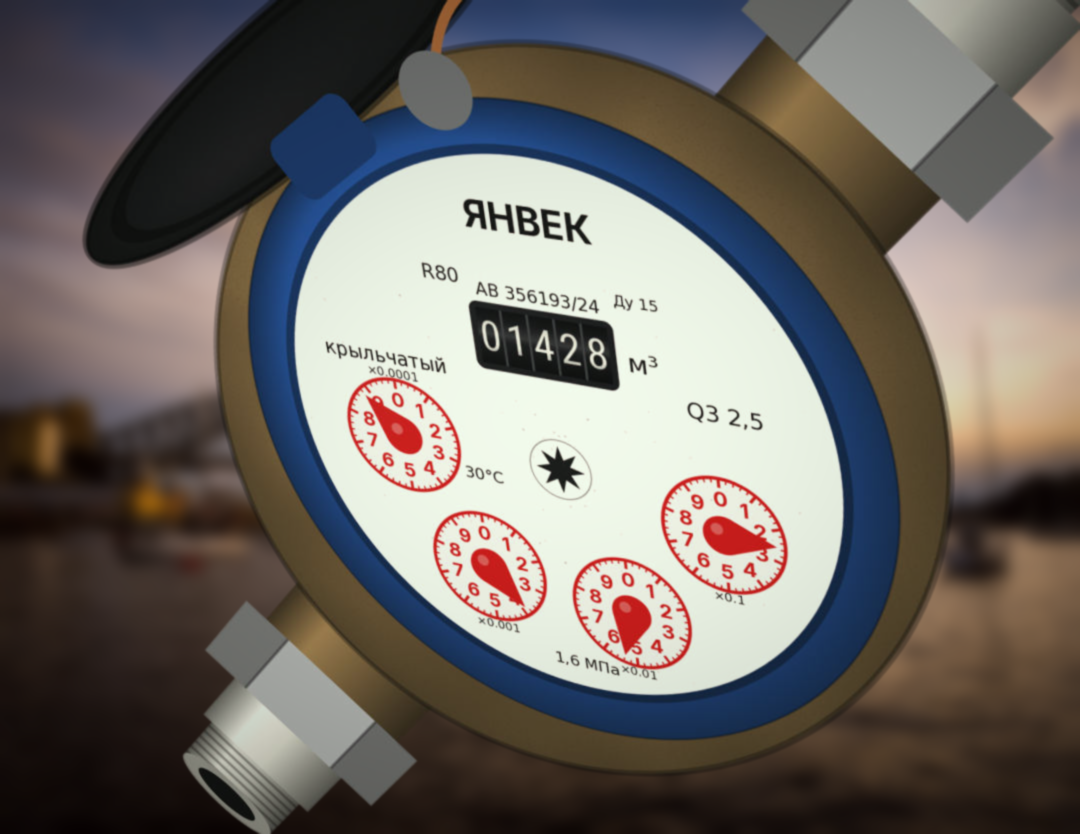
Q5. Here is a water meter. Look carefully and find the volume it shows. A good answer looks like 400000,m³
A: 1428.2538,m³
